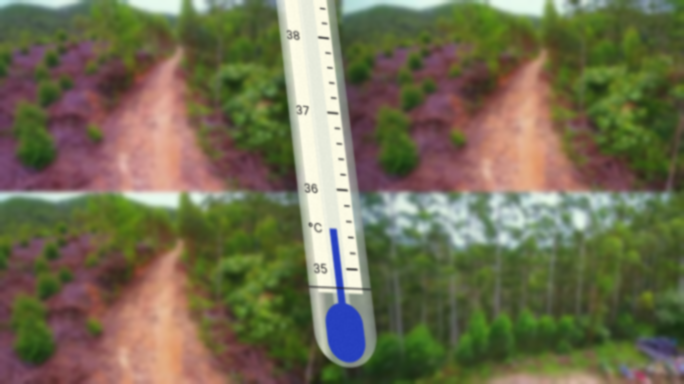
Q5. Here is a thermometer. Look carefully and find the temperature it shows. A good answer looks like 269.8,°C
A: 35.5,°C
